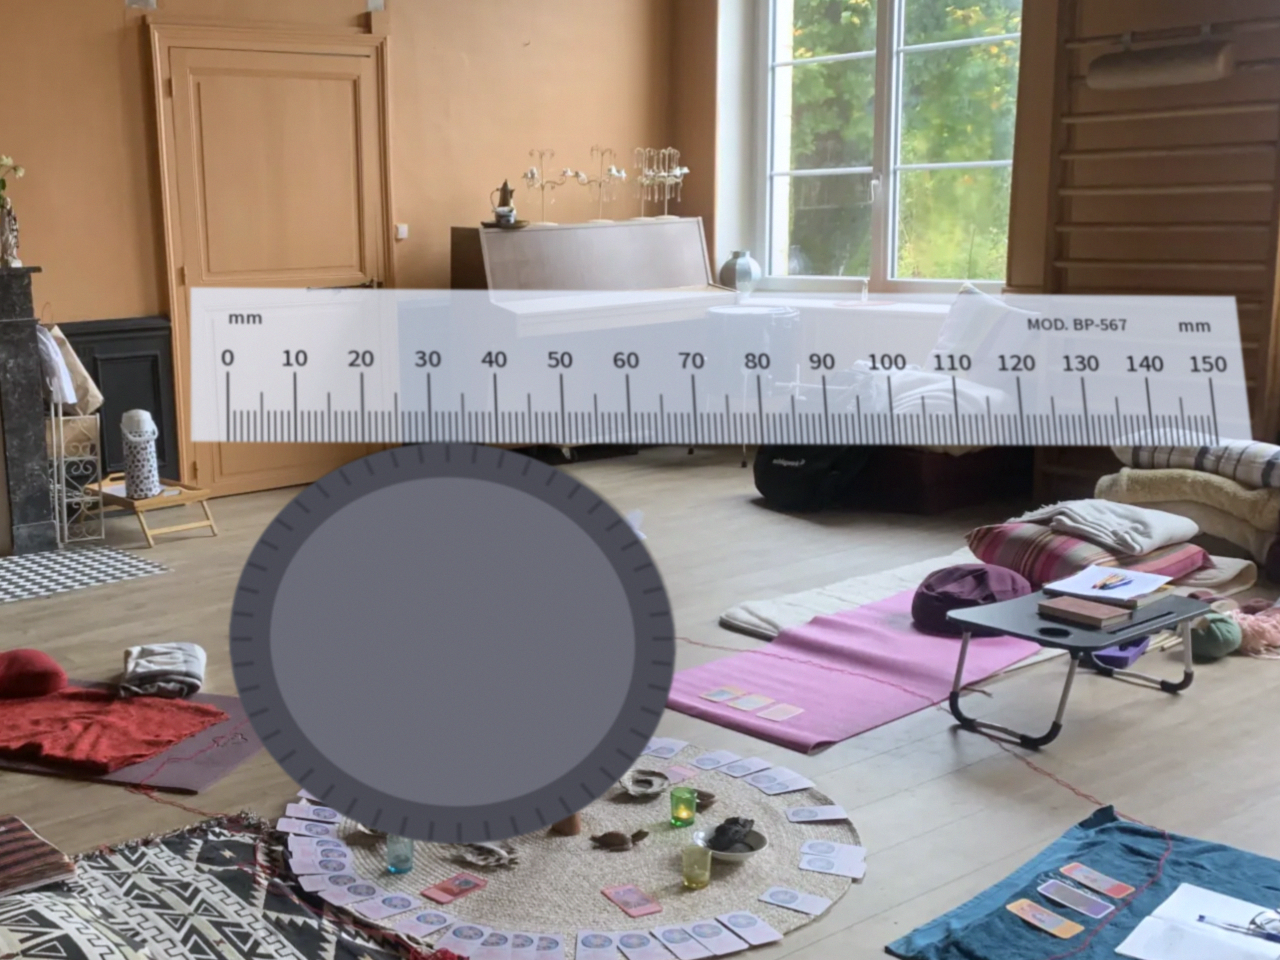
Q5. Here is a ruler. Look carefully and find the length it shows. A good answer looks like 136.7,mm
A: 65,mm
